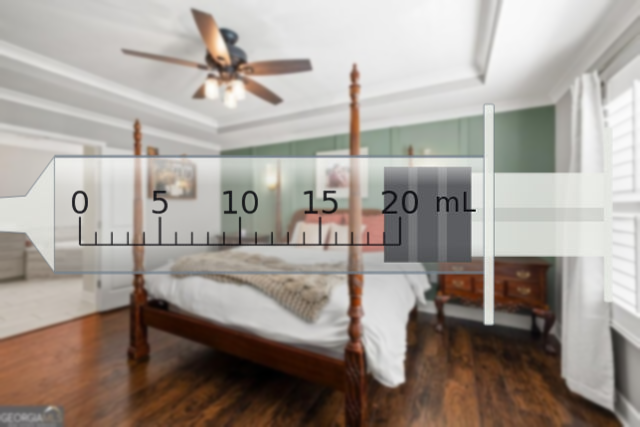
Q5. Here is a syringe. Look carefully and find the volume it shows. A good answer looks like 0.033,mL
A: 19,mL
